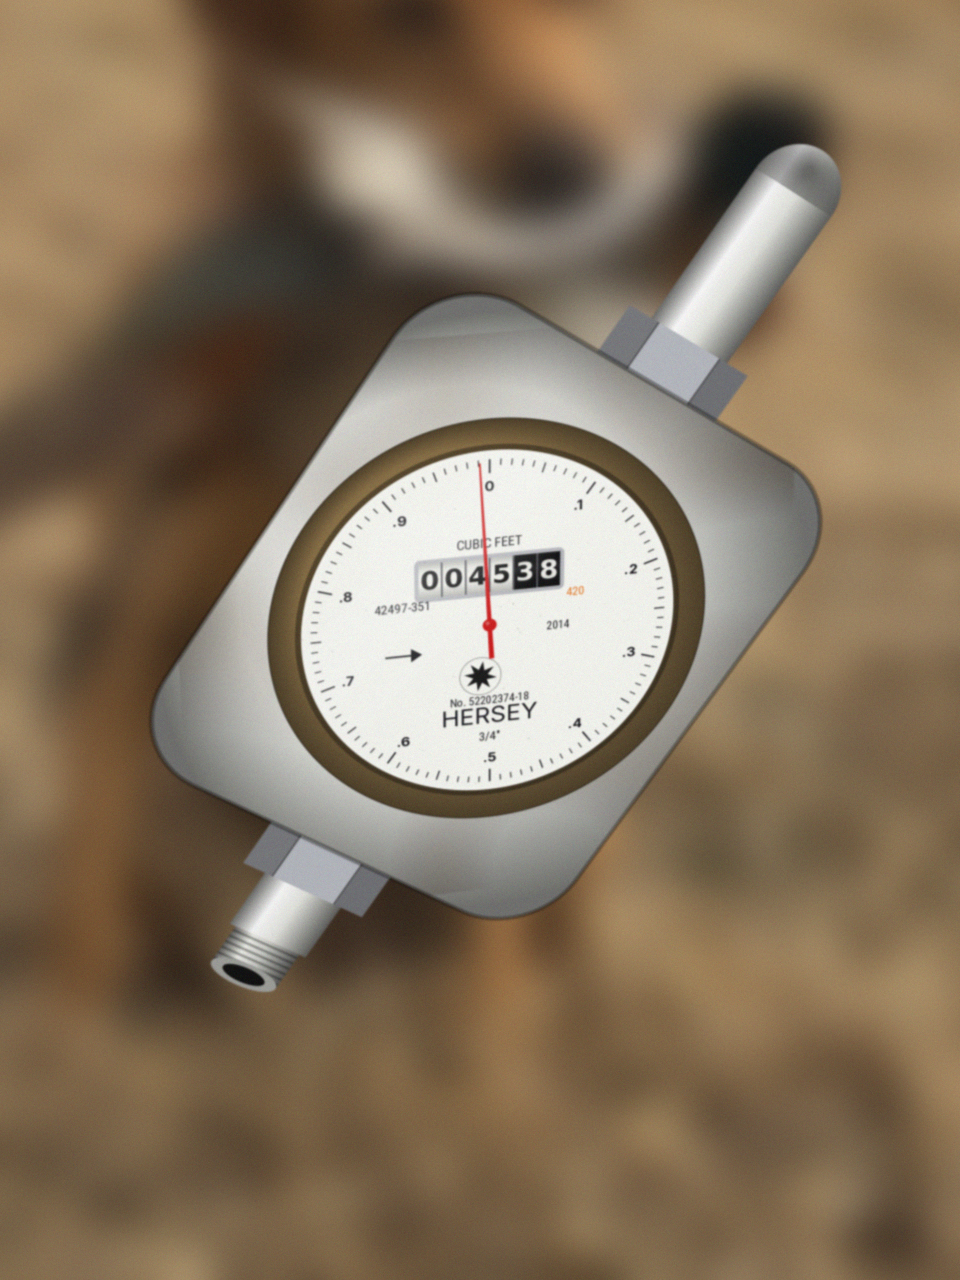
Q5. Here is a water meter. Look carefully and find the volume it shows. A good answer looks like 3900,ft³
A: 4537.99,ft³
